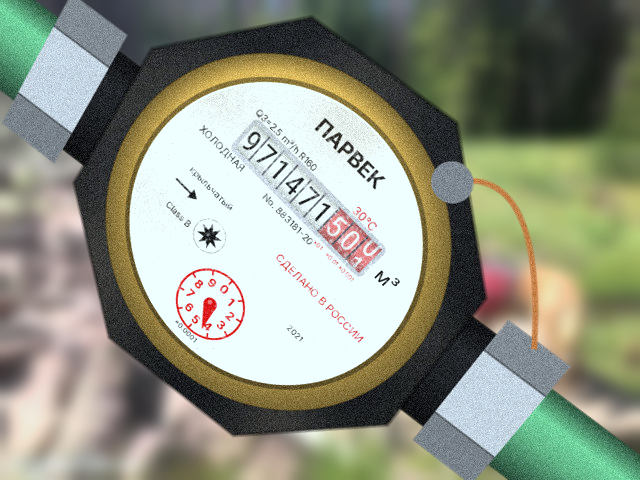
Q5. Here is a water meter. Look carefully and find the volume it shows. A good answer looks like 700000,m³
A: 971471.5004,m³
